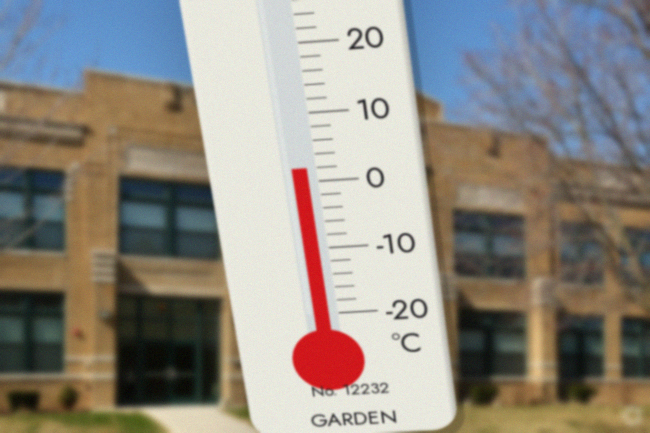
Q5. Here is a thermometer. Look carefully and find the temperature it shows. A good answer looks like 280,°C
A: 2,°C
